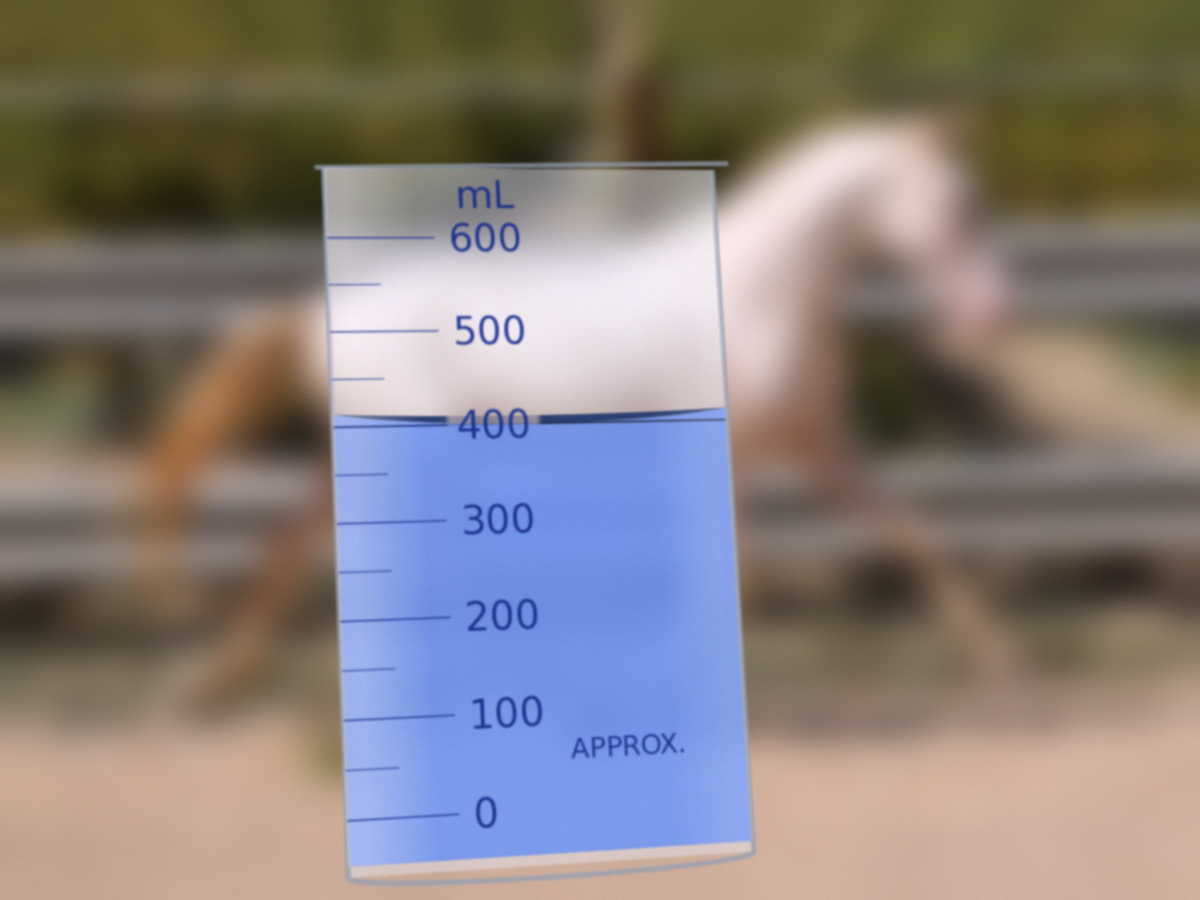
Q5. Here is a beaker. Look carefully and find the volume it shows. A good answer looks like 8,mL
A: 400,mL
